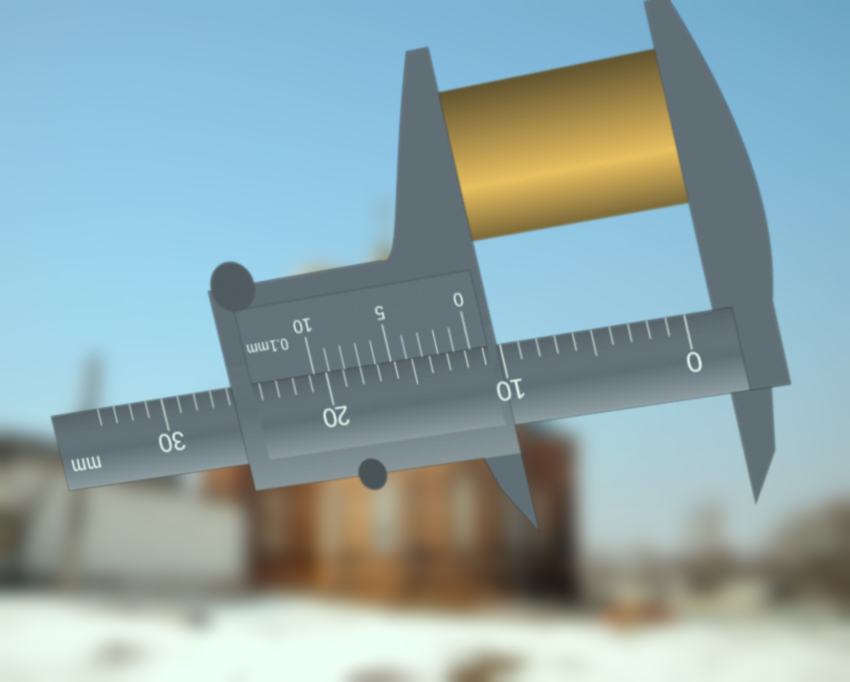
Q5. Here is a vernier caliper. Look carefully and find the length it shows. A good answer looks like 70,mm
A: 11.7,mm
